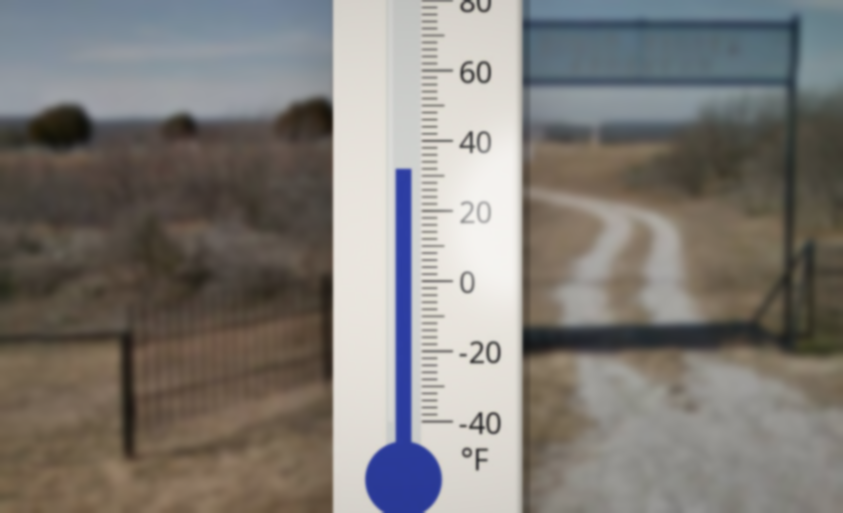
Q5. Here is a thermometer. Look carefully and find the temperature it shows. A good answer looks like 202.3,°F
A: 32,°F
